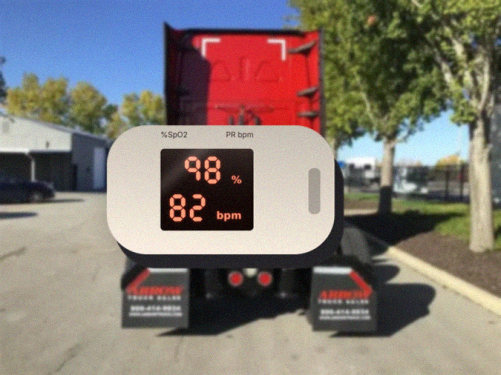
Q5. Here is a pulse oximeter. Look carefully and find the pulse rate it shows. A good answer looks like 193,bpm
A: 82,bpm
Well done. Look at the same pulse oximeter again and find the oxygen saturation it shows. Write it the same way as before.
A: 98,%
